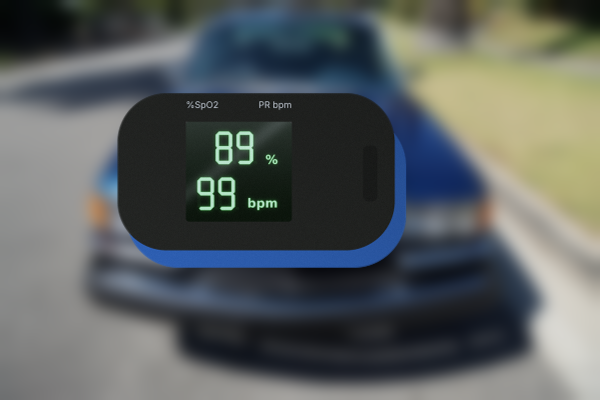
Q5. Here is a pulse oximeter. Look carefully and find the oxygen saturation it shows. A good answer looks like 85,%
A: 89,%
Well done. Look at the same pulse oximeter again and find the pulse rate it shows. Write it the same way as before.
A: 99,bpm
